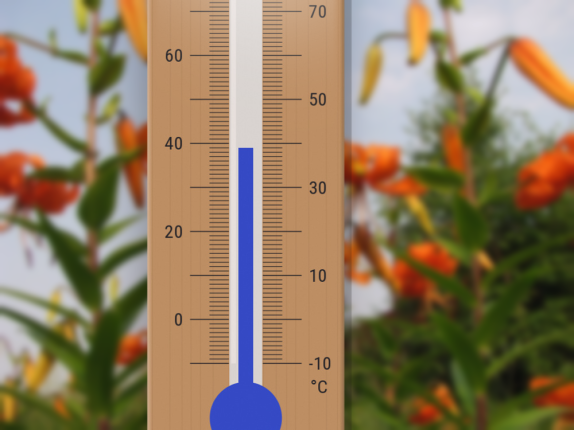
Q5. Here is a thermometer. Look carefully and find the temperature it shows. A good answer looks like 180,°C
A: 39,°C
